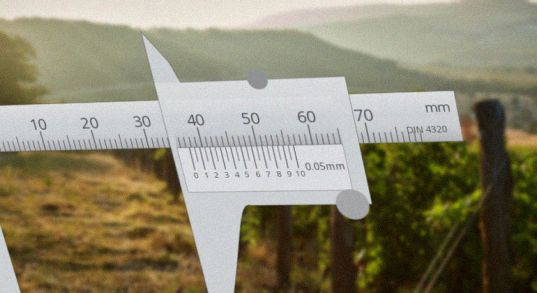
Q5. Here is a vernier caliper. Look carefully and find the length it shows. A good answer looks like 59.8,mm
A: 37.6,mm
